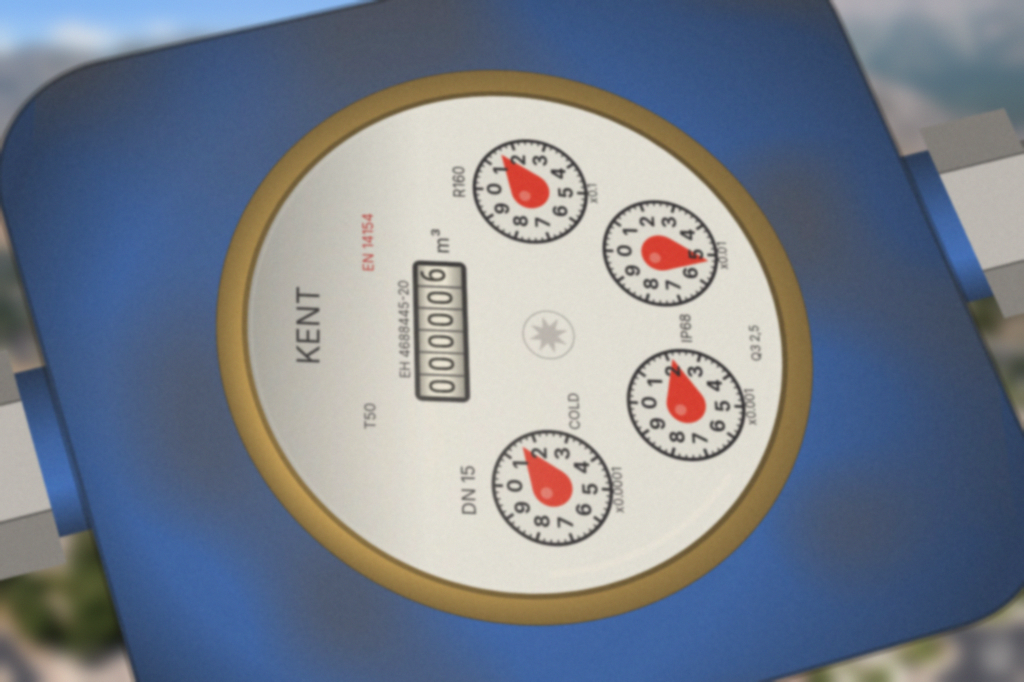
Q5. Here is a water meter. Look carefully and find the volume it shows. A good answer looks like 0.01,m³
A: 6.1521,m³
